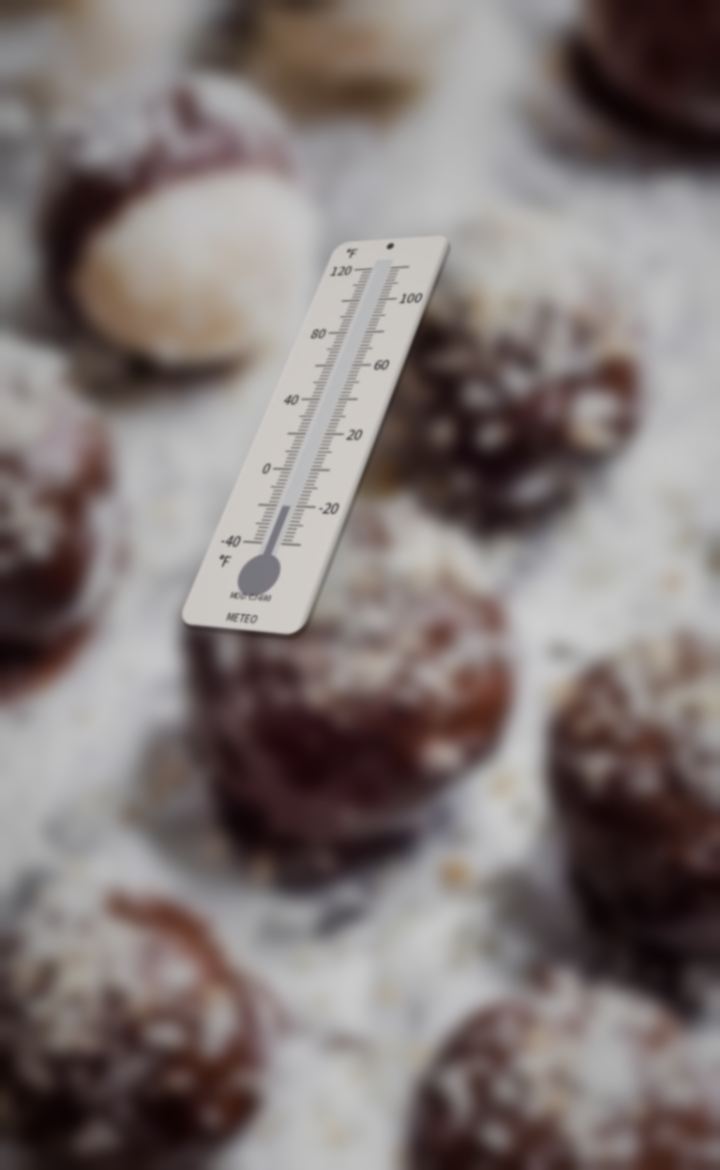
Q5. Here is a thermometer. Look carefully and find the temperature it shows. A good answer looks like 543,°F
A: -20,°F
